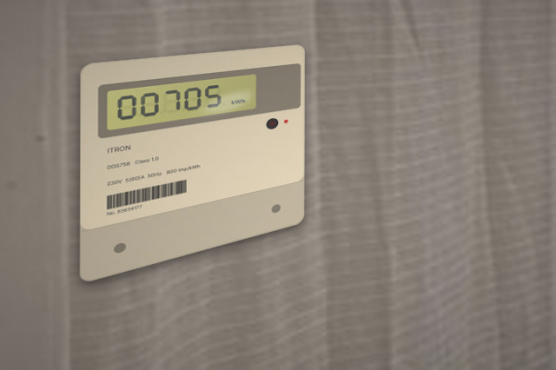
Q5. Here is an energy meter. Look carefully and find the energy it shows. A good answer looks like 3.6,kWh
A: 705,kWh
